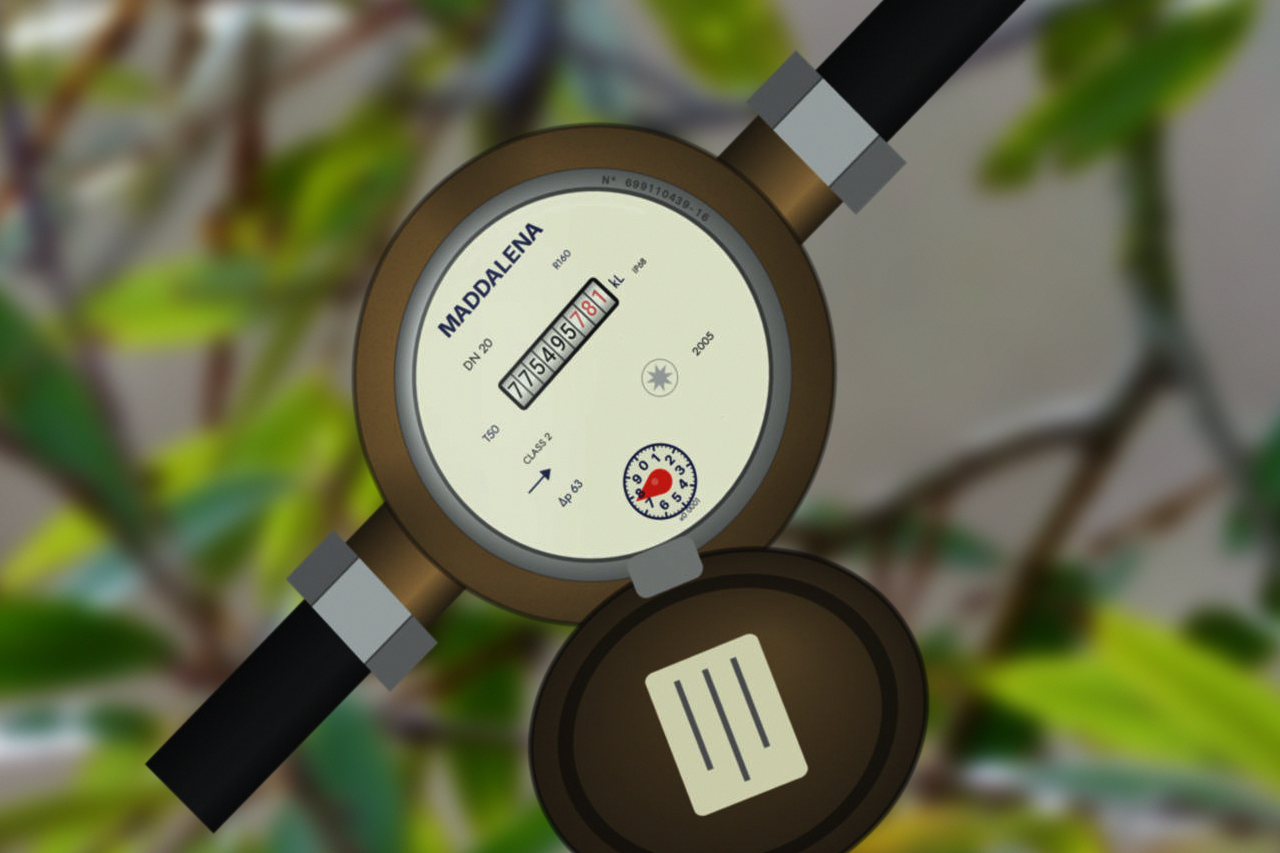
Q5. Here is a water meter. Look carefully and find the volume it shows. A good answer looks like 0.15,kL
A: 775495.7817,kL
